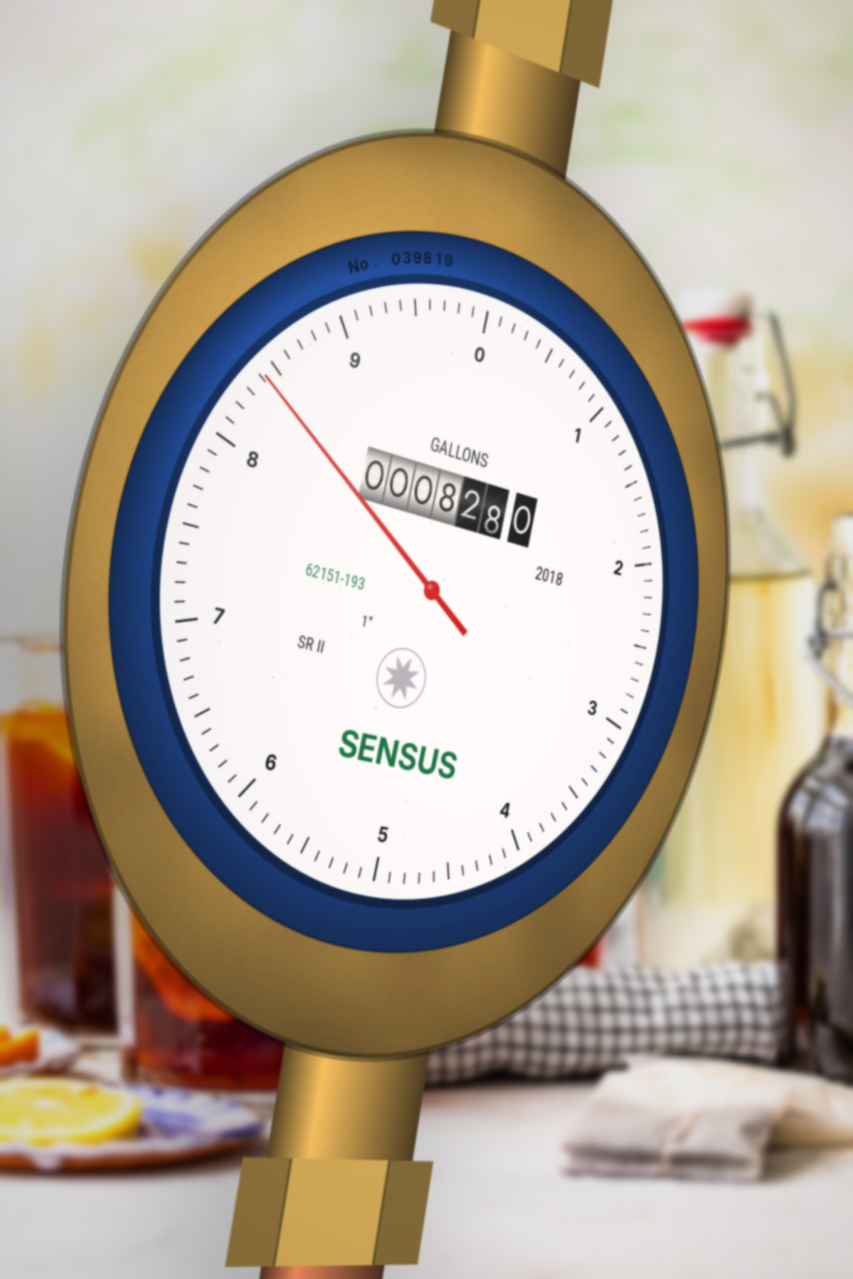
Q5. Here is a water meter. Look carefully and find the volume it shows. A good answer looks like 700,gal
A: 8278.4,gal
